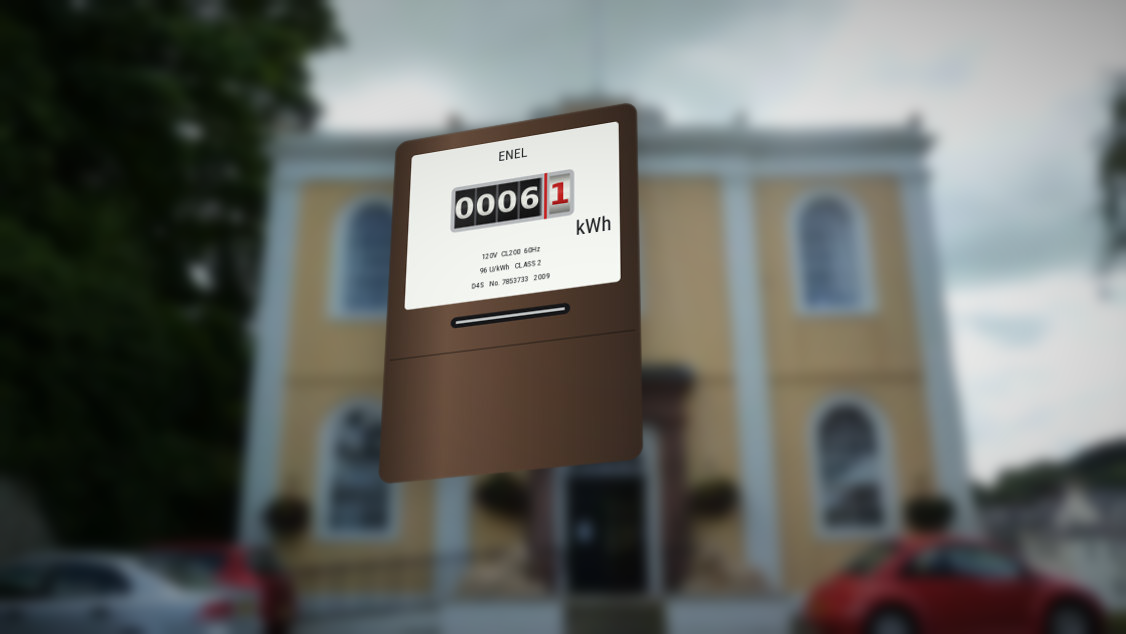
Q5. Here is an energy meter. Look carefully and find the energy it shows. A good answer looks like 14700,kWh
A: 6.1,kWh
